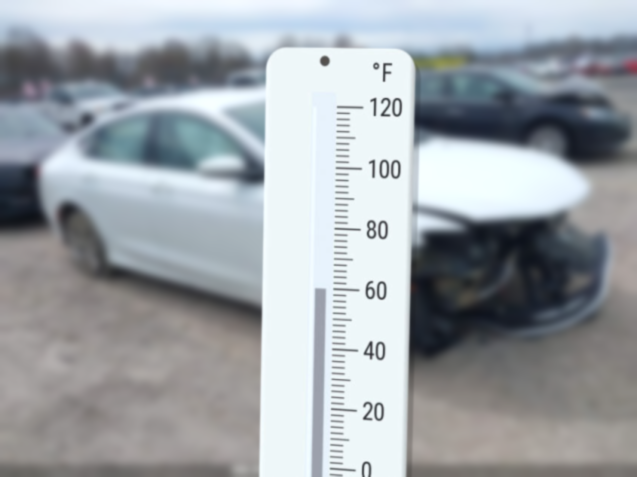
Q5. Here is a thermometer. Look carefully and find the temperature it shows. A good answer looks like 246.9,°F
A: 60,°F
